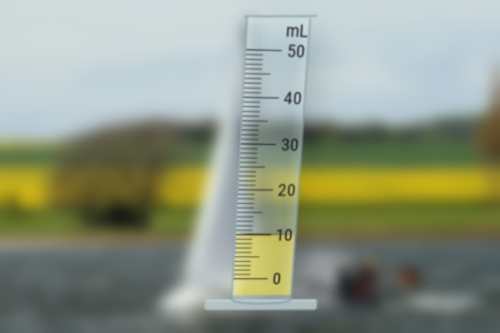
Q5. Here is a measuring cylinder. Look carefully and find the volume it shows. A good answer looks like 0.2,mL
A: 10,mL
